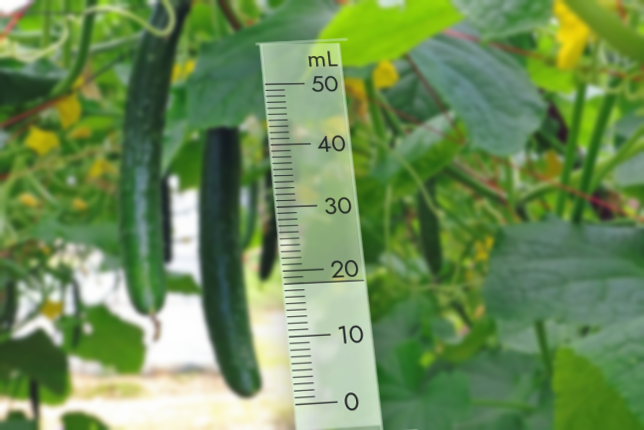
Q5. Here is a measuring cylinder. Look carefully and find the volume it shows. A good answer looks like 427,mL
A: 18,mL
